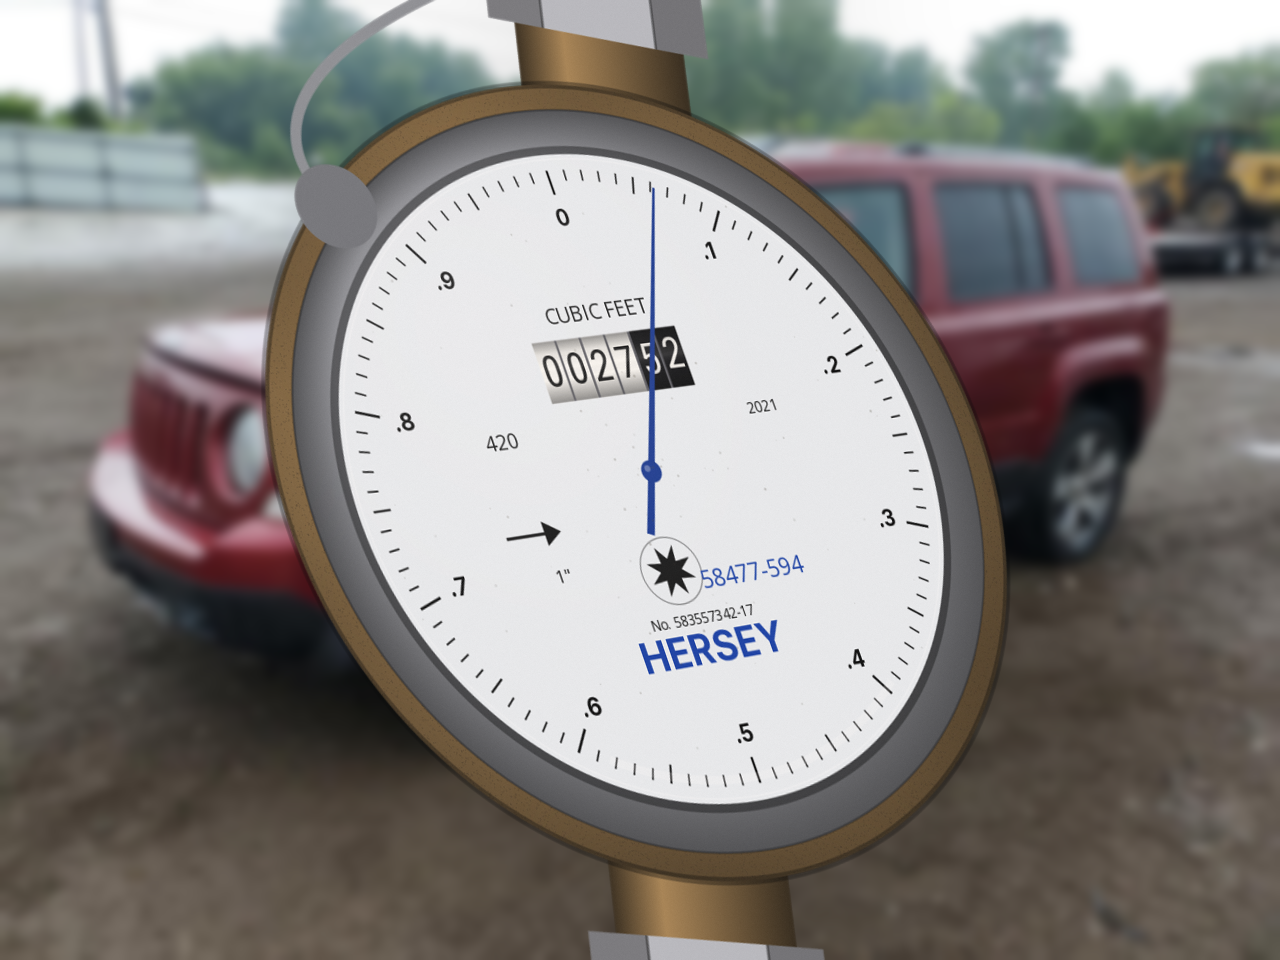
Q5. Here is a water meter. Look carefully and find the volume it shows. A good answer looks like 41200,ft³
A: 2752.06,ft³
